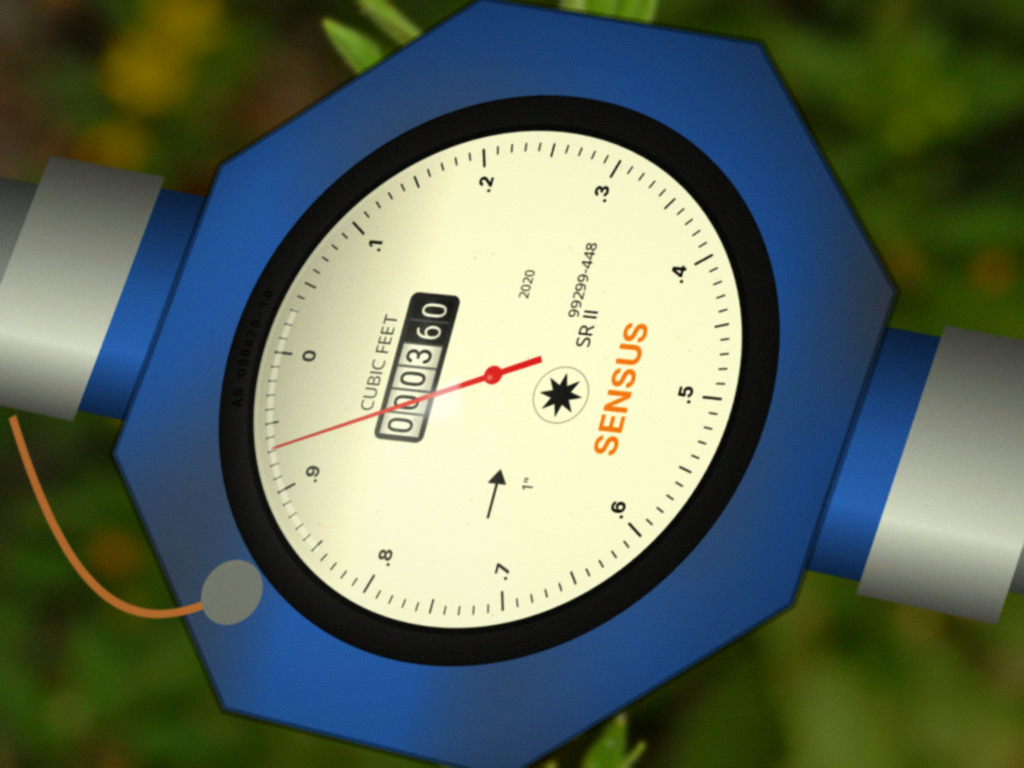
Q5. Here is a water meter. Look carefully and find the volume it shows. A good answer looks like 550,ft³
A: 359.93,ft³
